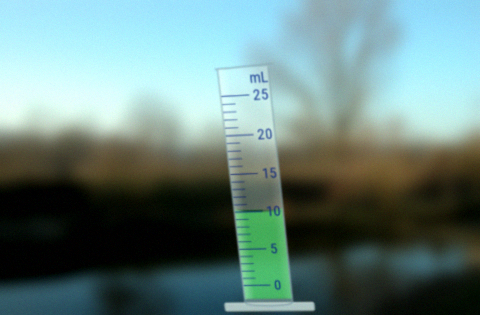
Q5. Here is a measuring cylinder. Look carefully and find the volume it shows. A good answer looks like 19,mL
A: 10,mL
